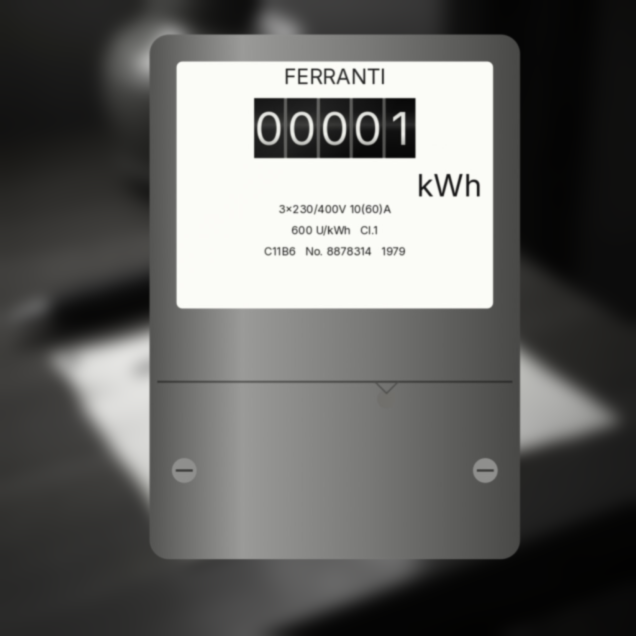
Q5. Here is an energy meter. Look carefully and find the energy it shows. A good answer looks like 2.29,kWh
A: 1,kWh
